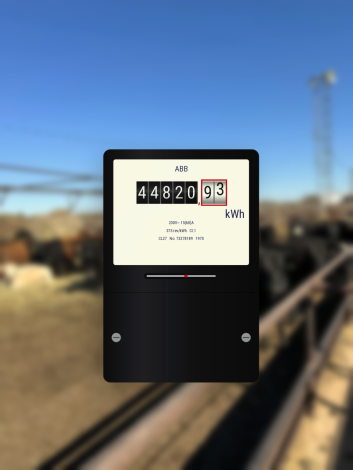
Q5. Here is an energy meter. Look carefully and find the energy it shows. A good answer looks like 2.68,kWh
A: 44820.93,kWh
